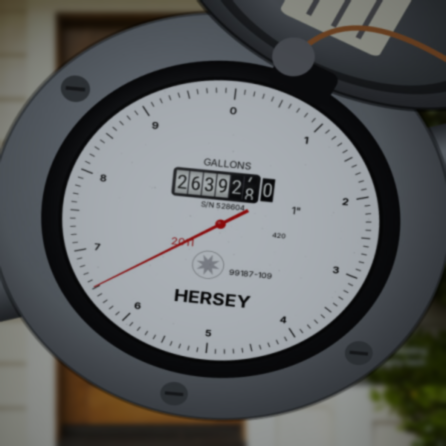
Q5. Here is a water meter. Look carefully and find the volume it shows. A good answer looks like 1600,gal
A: 2639276.5,gal
